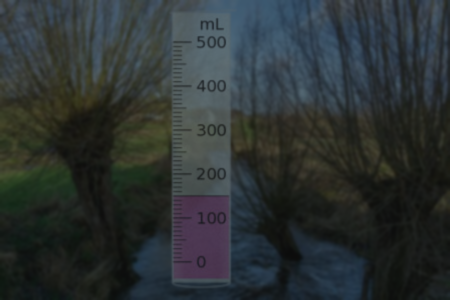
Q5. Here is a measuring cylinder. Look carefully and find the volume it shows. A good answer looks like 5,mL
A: 150,mL
